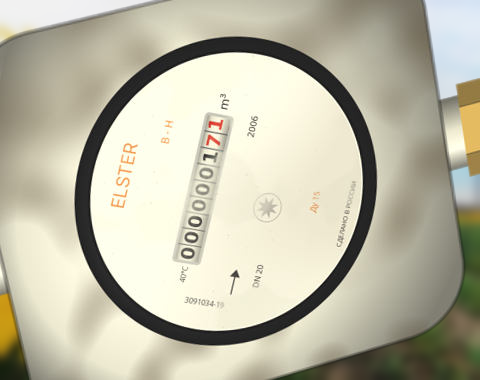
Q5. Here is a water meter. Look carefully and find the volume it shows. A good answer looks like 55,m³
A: 1.71,m³
